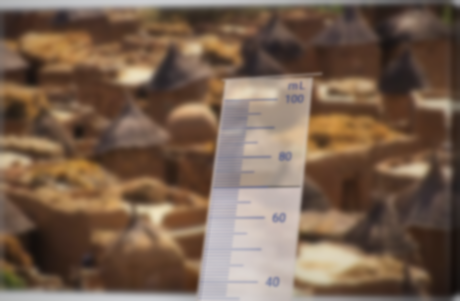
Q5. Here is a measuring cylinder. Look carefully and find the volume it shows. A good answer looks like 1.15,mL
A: 70,mL
